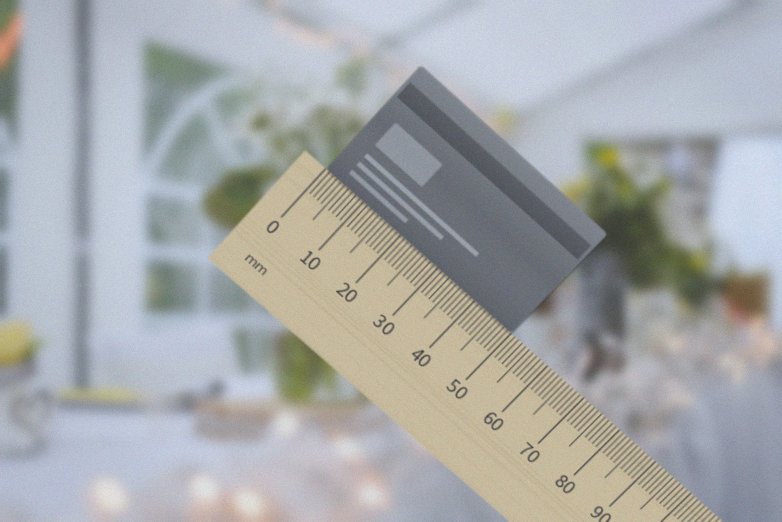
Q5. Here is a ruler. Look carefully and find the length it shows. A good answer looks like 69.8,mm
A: 50,mm
